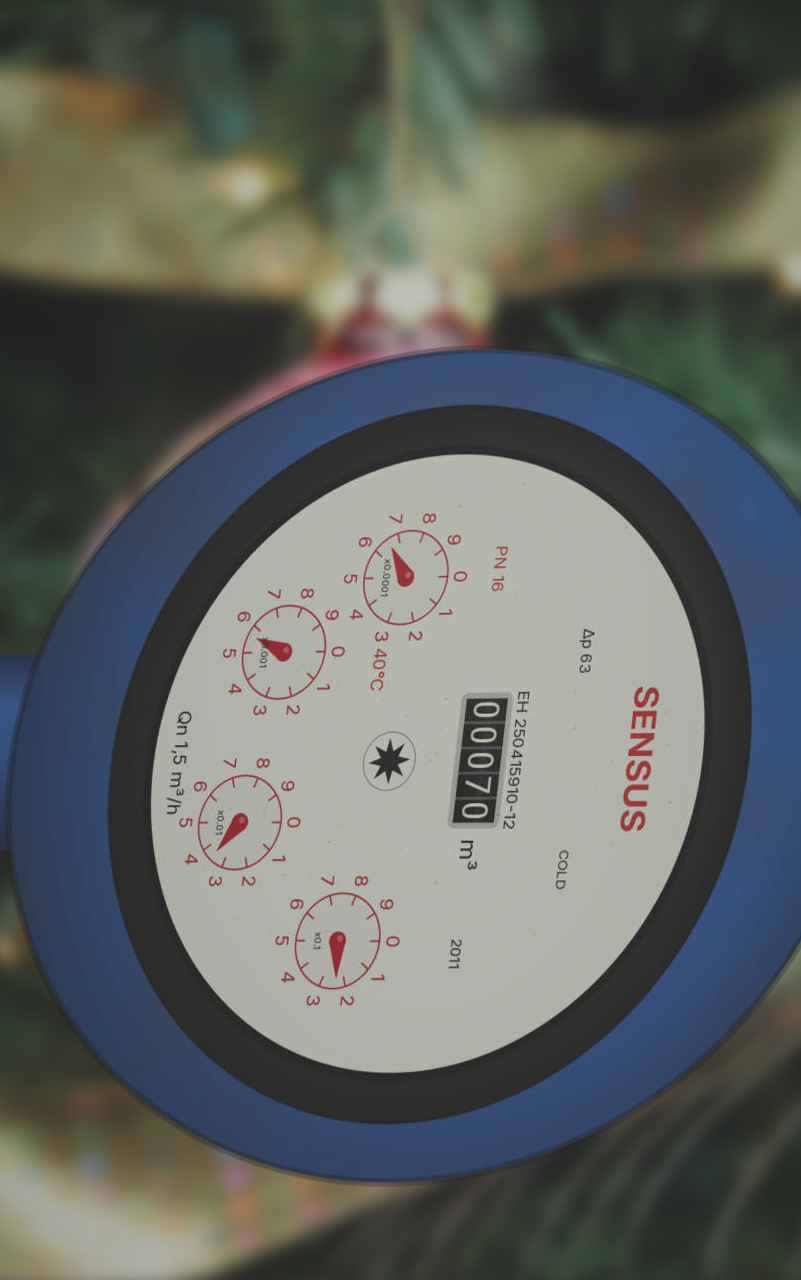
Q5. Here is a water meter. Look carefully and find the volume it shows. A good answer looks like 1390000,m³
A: 70.2356,m³
